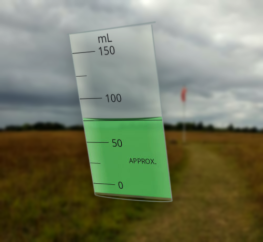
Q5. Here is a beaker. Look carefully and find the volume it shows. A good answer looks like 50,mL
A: 75,mL
